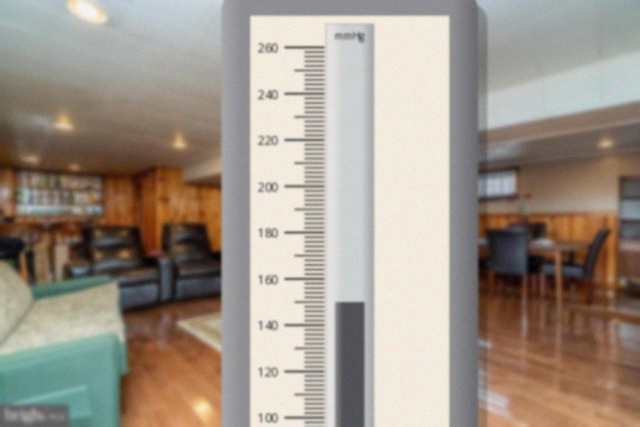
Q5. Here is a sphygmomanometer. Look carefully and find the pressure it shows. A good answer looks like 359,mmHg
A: 150,mmHg
